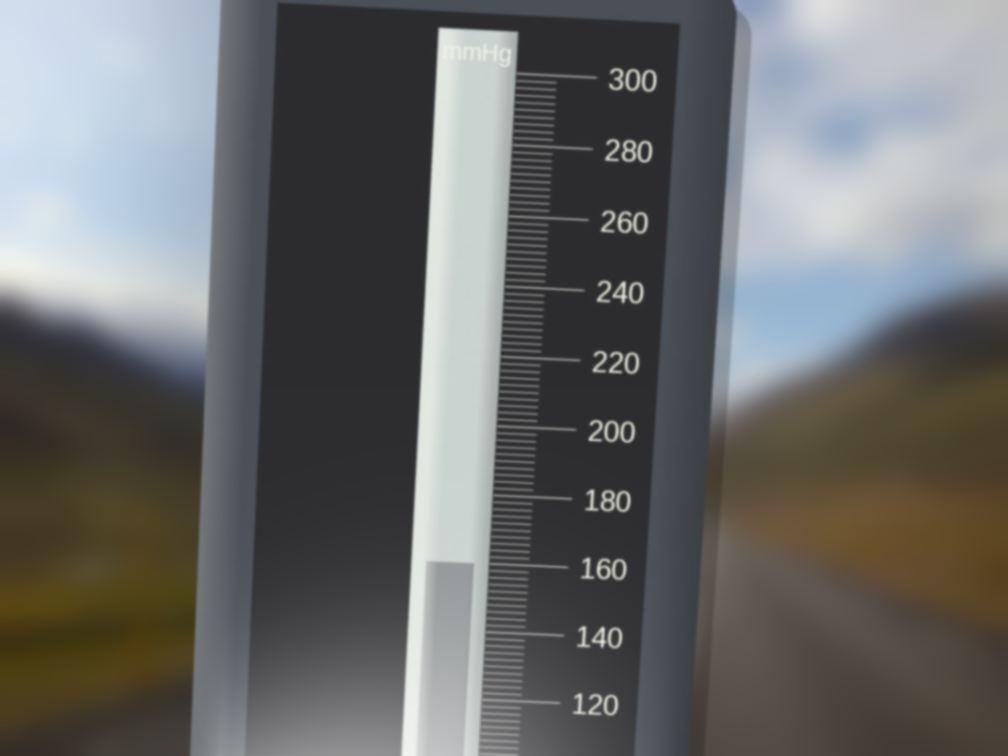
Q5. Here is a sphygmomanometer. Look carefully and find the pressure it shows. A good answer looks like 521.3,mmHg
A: 160,mmHg
